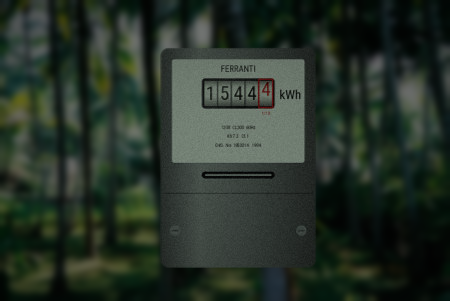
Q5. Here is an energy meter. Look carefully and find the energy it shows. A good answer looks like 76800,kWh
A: 1544.4,kWh
